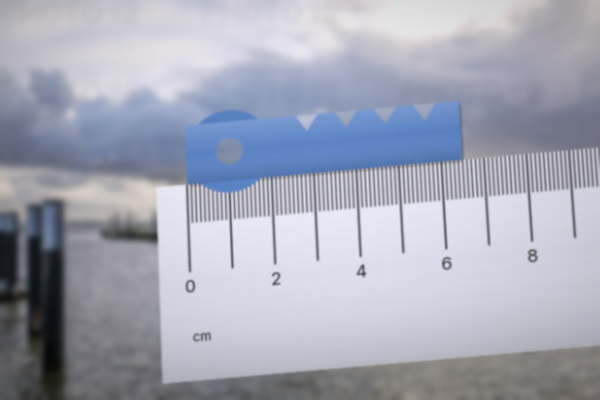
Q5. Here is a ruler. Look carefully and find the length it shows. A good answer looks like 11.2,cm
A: 6.5,cm
